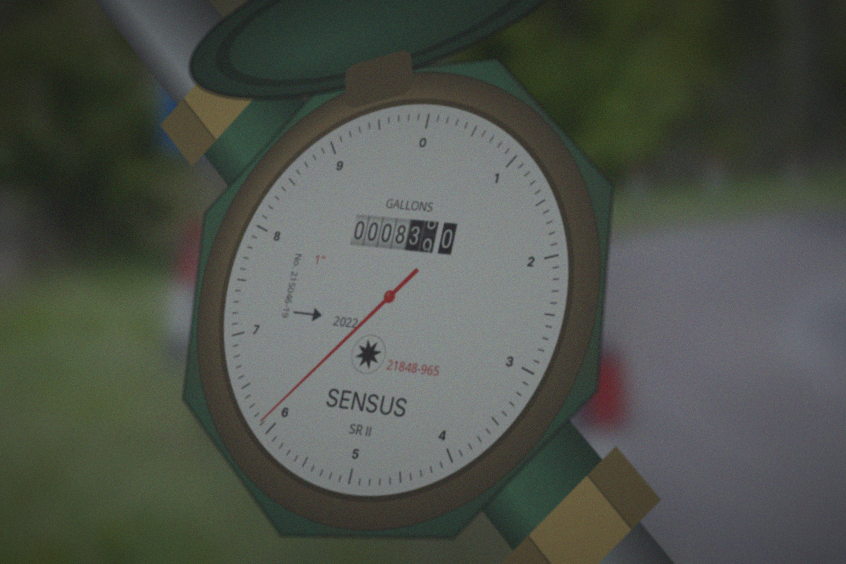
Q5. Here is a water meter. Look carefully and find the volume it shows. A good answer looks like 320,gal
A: 8386.1,gal
